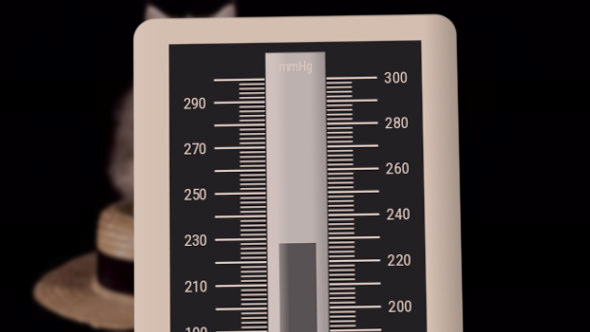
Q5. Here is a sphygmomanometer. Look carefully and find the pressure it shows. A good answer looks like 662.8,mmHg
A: 228,mmHg
